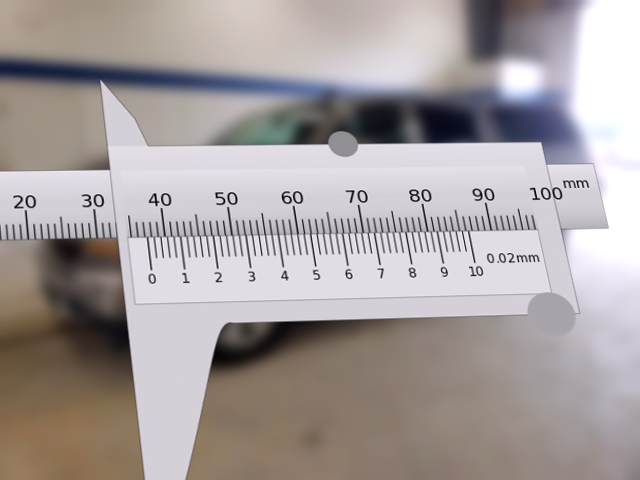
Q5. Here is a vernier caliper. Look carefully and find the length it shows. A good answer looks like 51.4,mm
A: 37.4,mm
